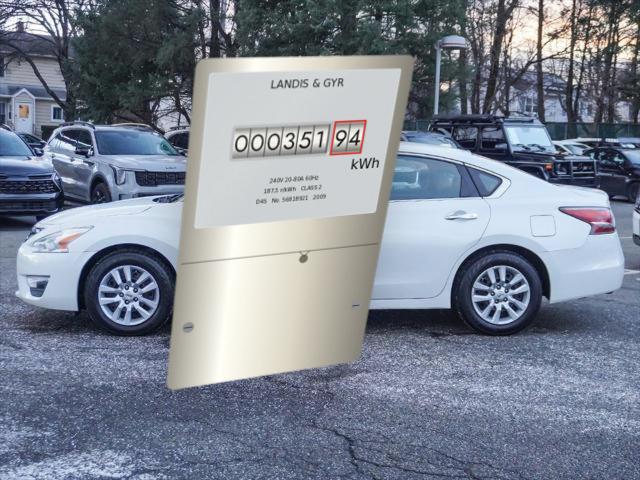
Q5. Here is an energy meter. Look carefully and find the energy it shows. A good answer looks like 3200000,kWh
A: 351.94,kWh
